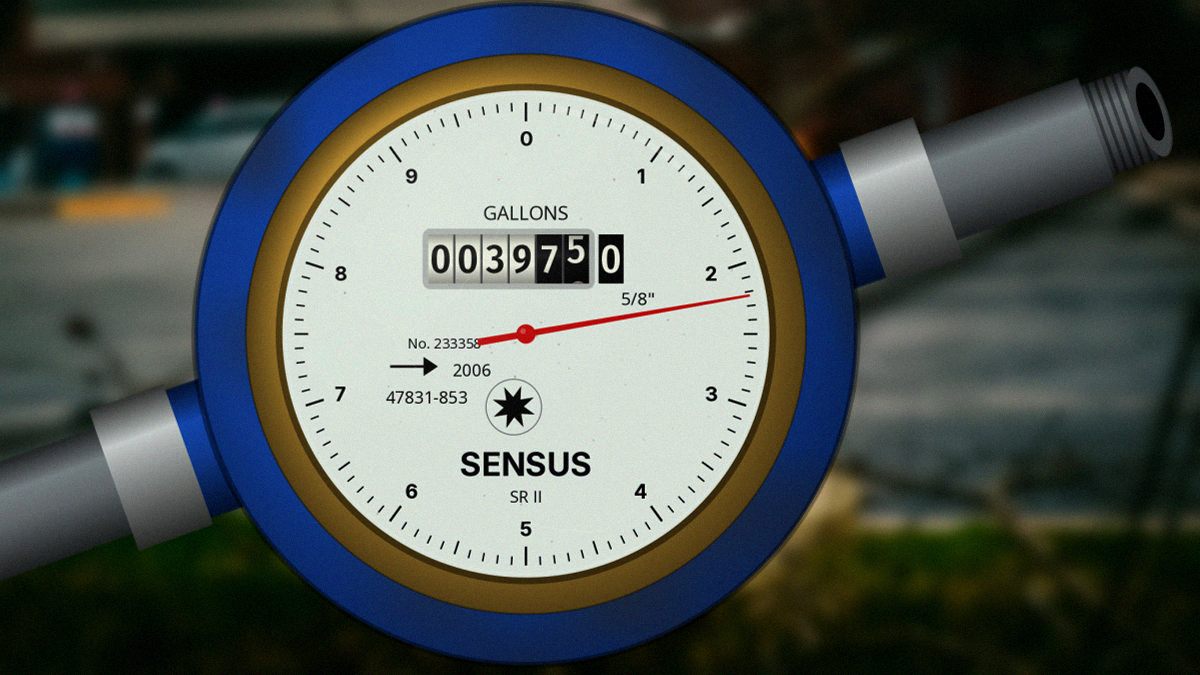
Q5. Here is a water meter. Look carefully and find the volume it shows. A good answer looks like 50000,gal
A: 39752.2,gal
